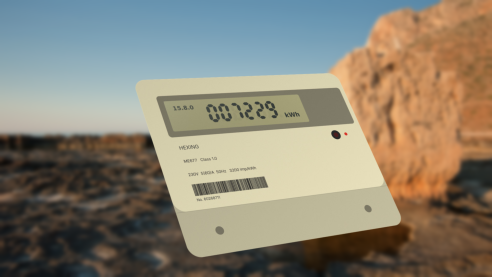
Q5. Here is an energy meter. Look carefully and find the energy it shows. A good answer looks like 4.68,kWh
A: 7229,kWh
